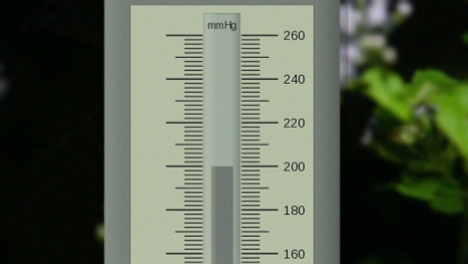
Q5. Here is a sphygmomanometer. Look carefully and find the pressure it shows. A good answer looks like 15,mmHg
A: 200,mmHg
